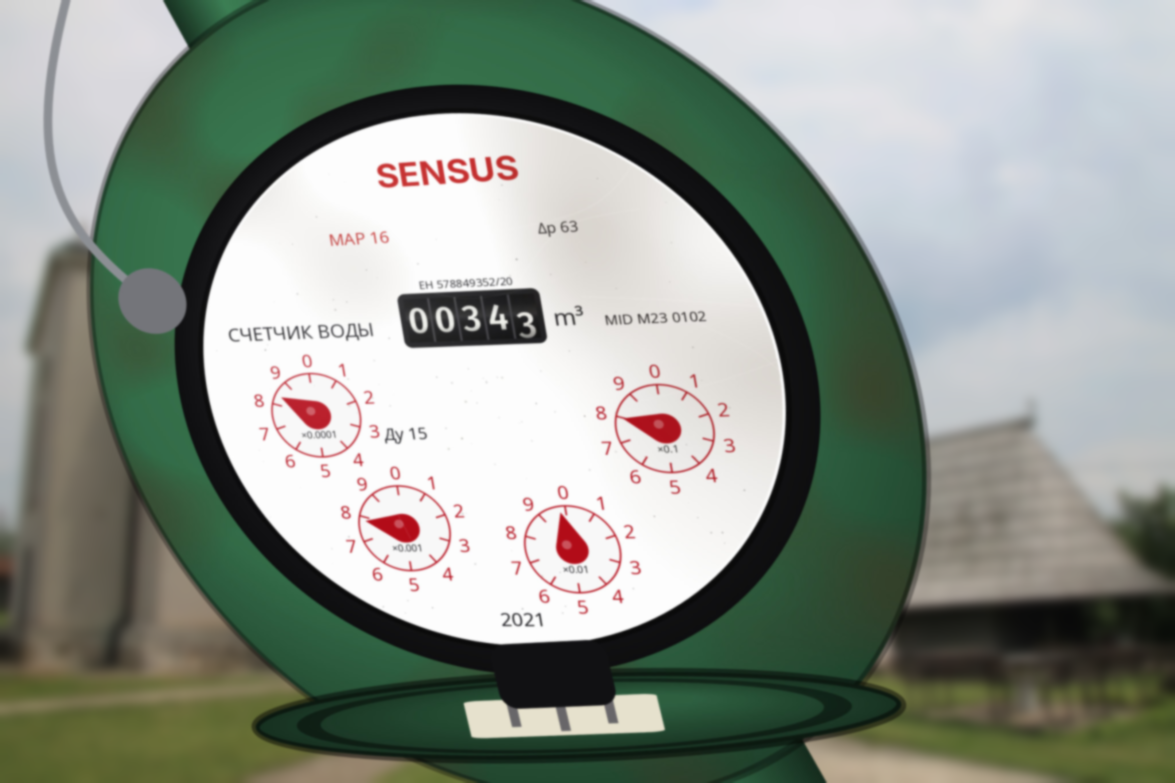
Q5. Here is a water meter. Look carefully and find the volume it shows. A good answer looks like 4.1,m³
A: 342.7978,m³
